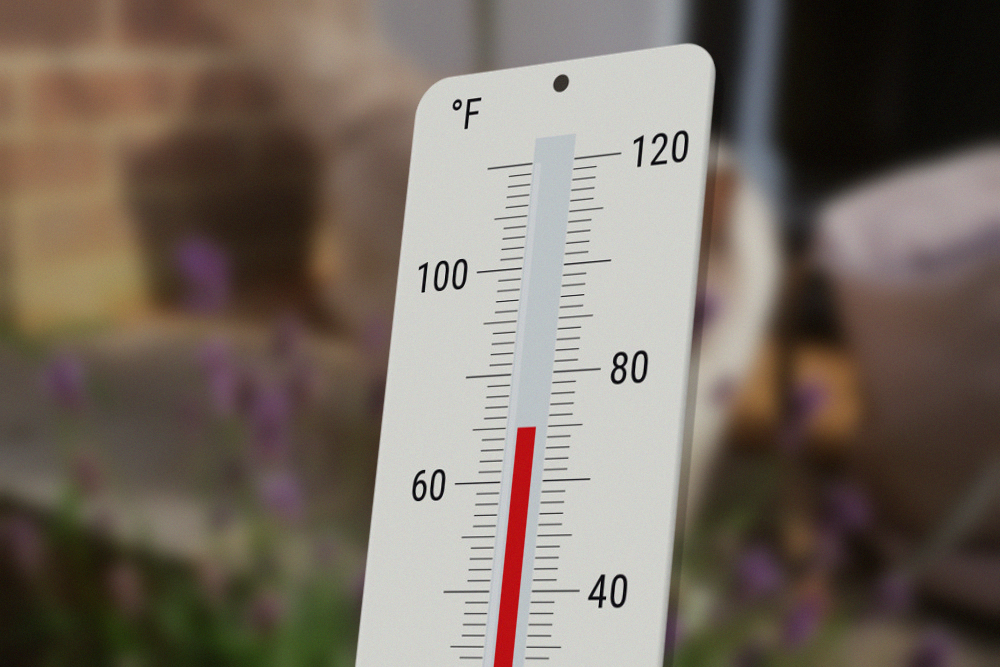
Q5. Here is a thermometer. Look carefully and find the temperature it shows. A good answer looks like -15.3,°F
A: 70,°F
